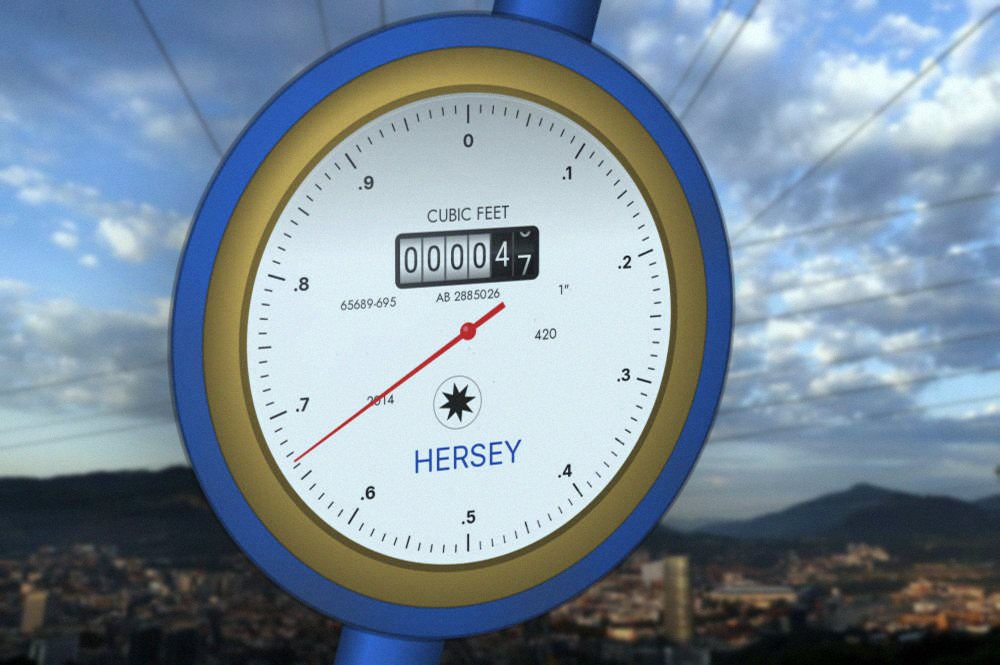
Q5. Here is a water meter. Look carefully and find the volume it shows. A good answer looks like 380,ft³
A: 46.66,ft³
